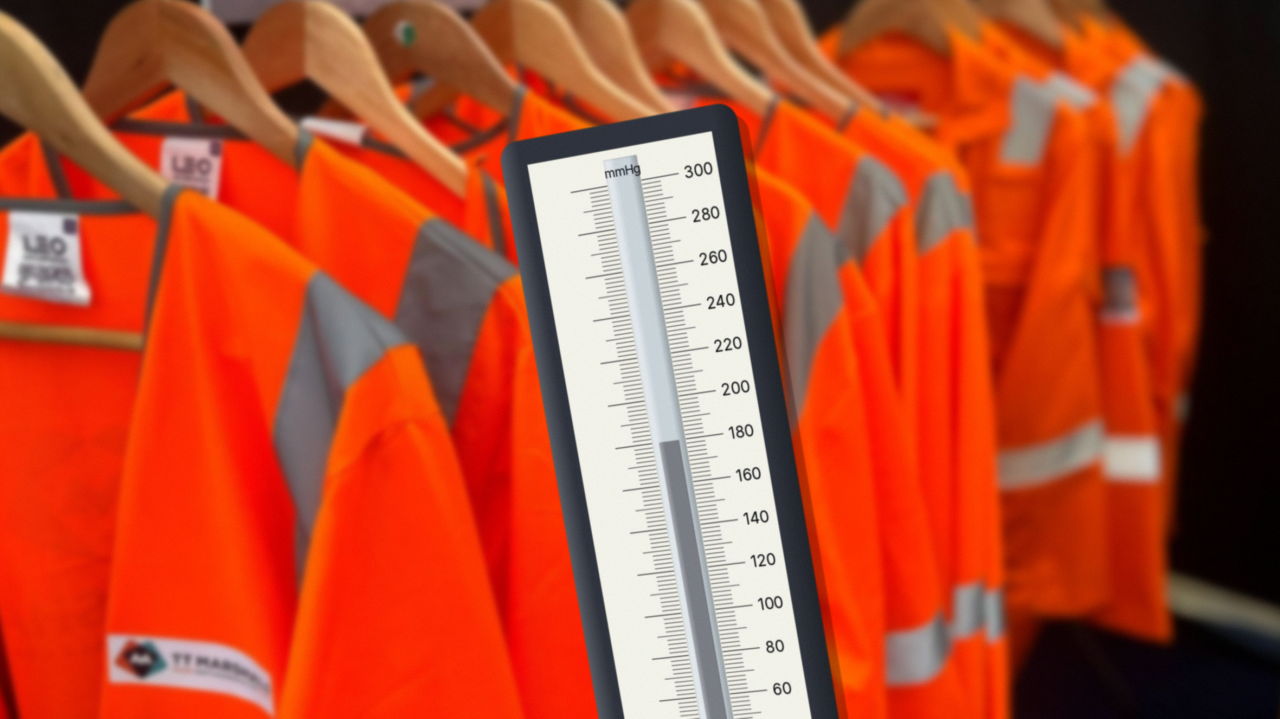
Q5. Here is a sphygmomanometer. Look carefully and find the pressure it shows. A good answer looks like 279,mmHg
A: 180,mmHg
